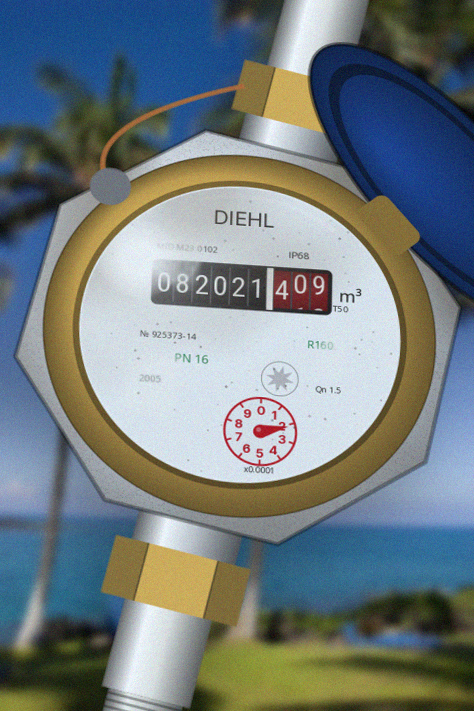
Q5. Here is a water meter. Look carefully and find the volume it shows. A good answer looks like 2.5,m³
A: 82021.4092,m³
